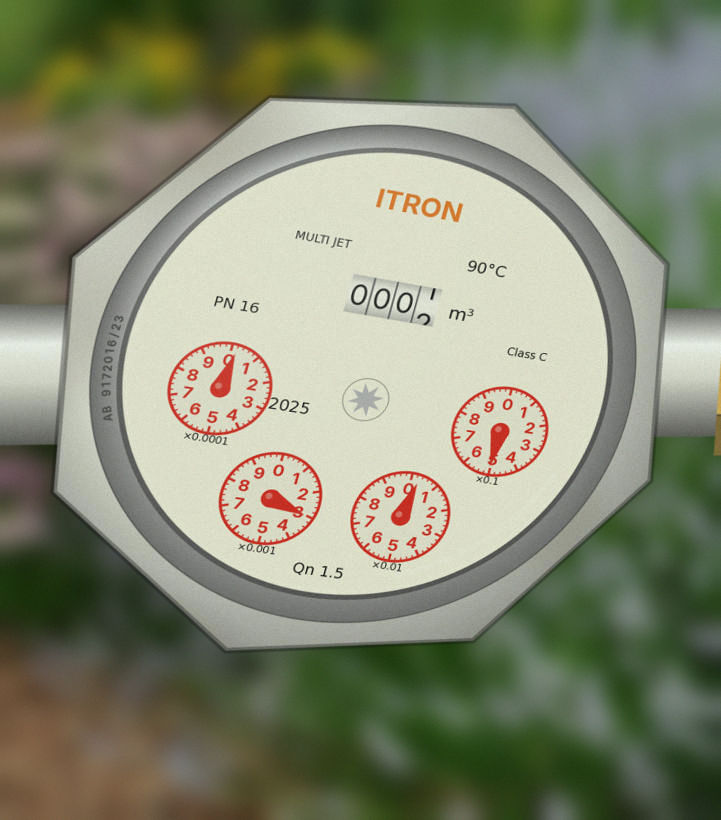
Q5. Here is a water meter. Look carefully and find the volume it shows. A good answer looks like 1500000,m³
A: 1.5030,m³
